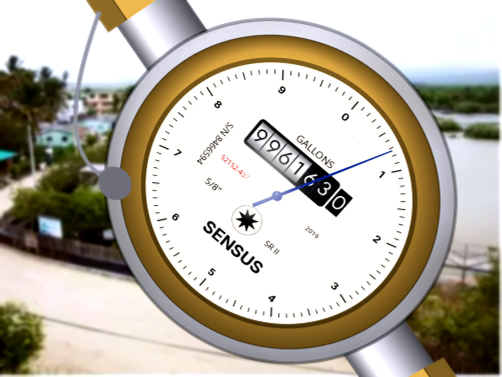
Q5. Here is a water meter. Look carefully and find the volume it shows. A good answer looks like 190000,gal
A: 9961630.7,gal
